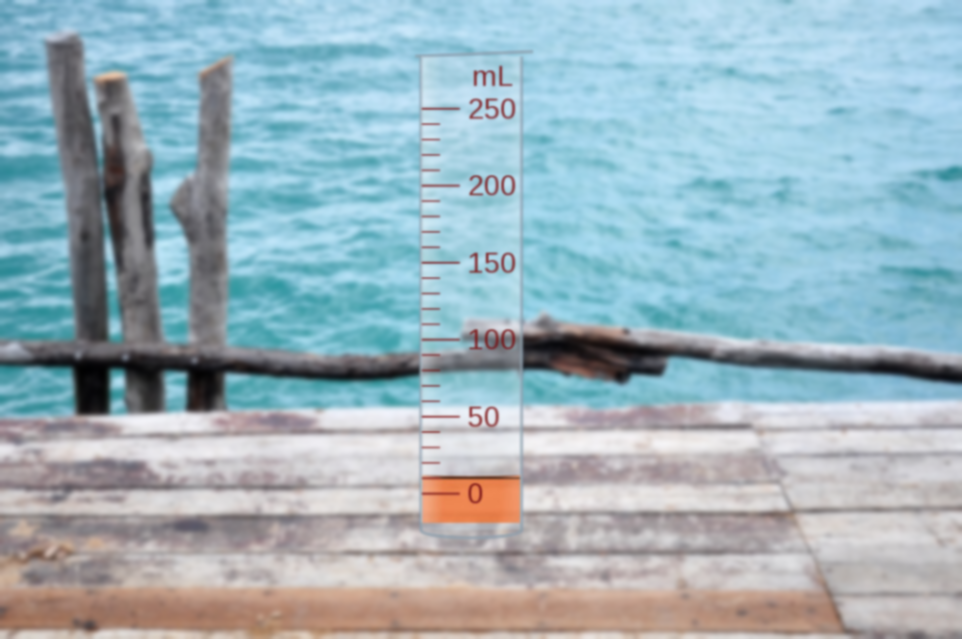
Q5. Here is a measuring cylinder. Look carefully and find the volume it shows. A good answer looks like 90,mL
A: 10,mL
